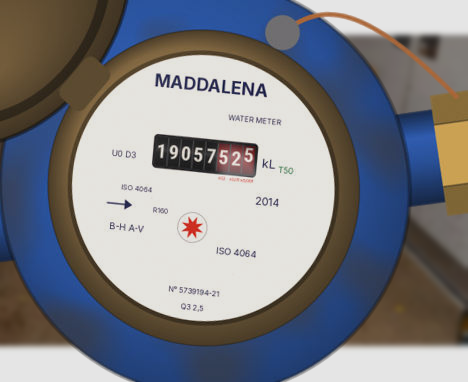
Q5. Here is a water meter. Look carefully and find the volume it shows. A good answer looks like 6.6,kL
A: 19057.525,kL
